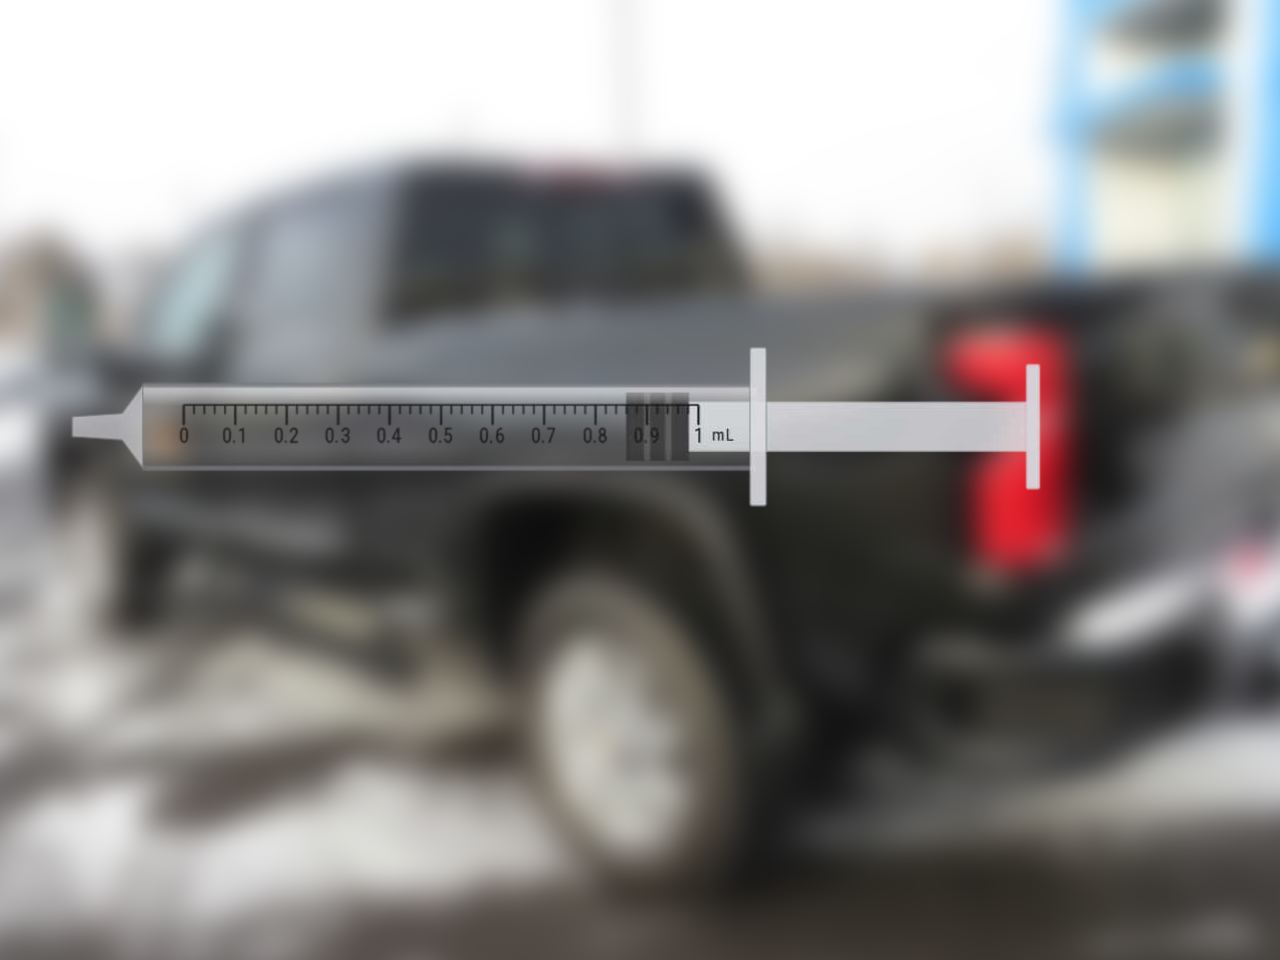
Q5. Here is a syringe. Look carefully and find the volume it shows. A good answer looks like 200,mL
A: 0.86,mL
